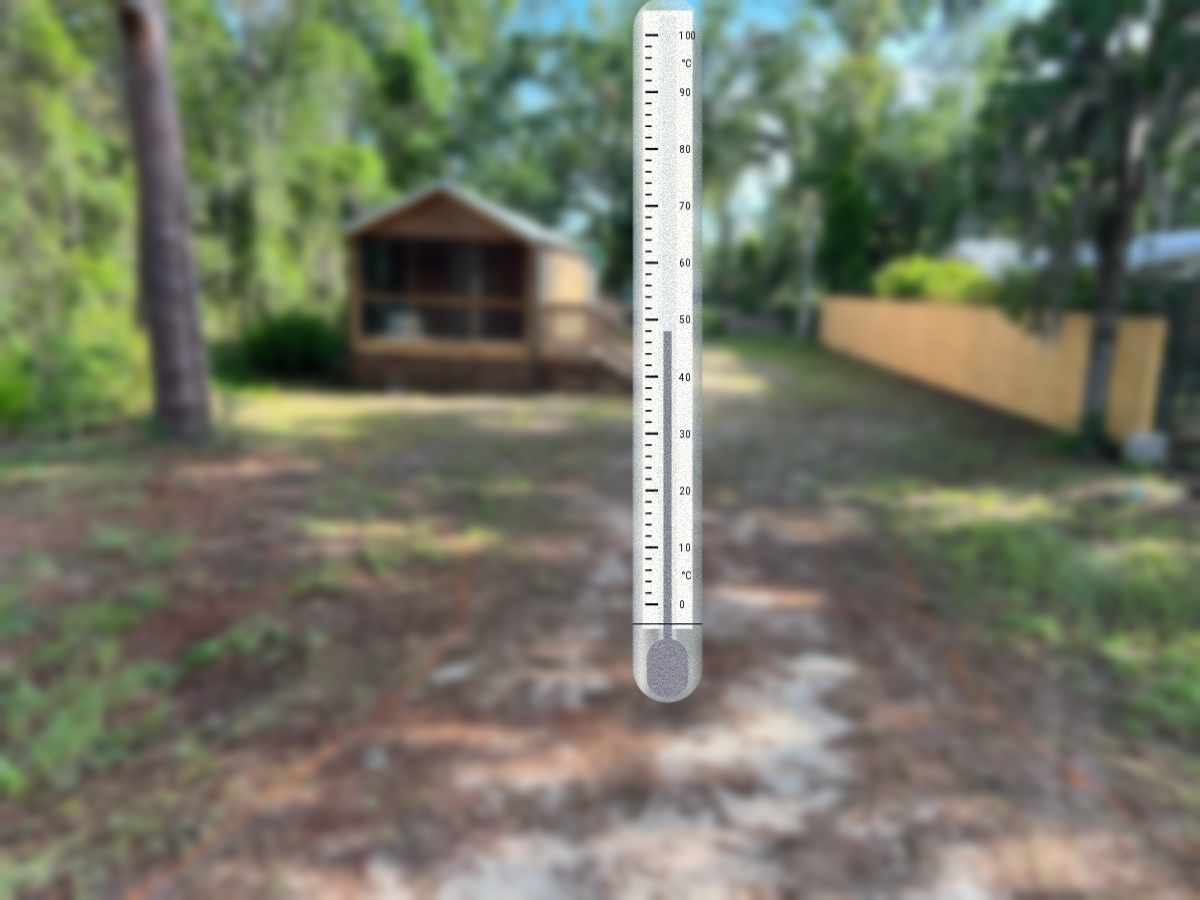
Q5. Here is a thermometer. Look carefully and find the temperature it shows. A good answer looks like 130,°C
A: 48,°C
